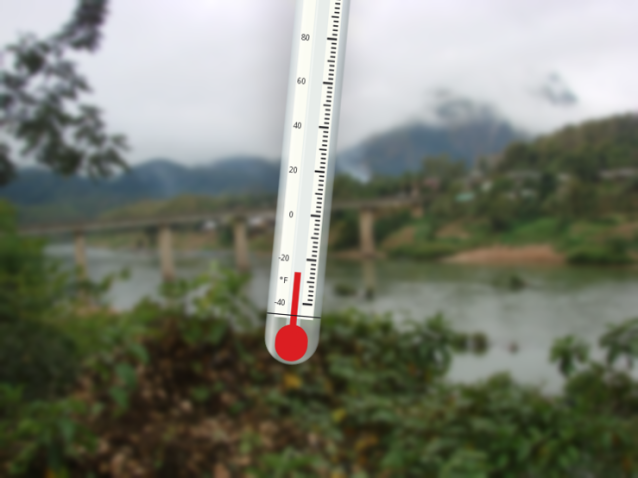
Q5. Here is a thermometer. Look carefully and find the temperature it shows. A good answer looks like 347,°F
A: -26,°F
